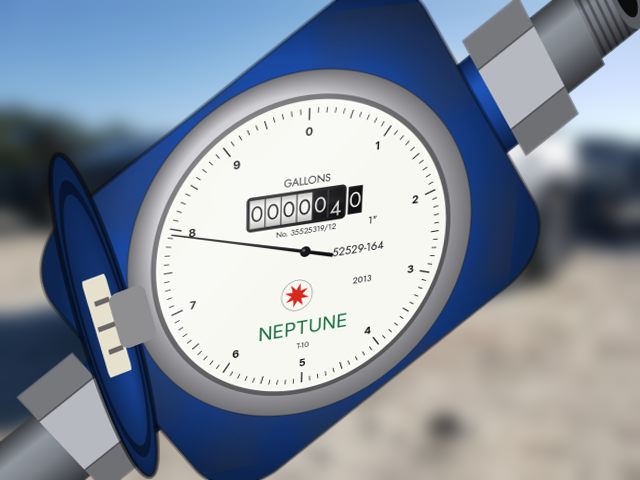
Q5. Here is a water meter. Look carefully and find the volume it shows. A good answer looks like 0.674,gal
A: 37.9,gal
